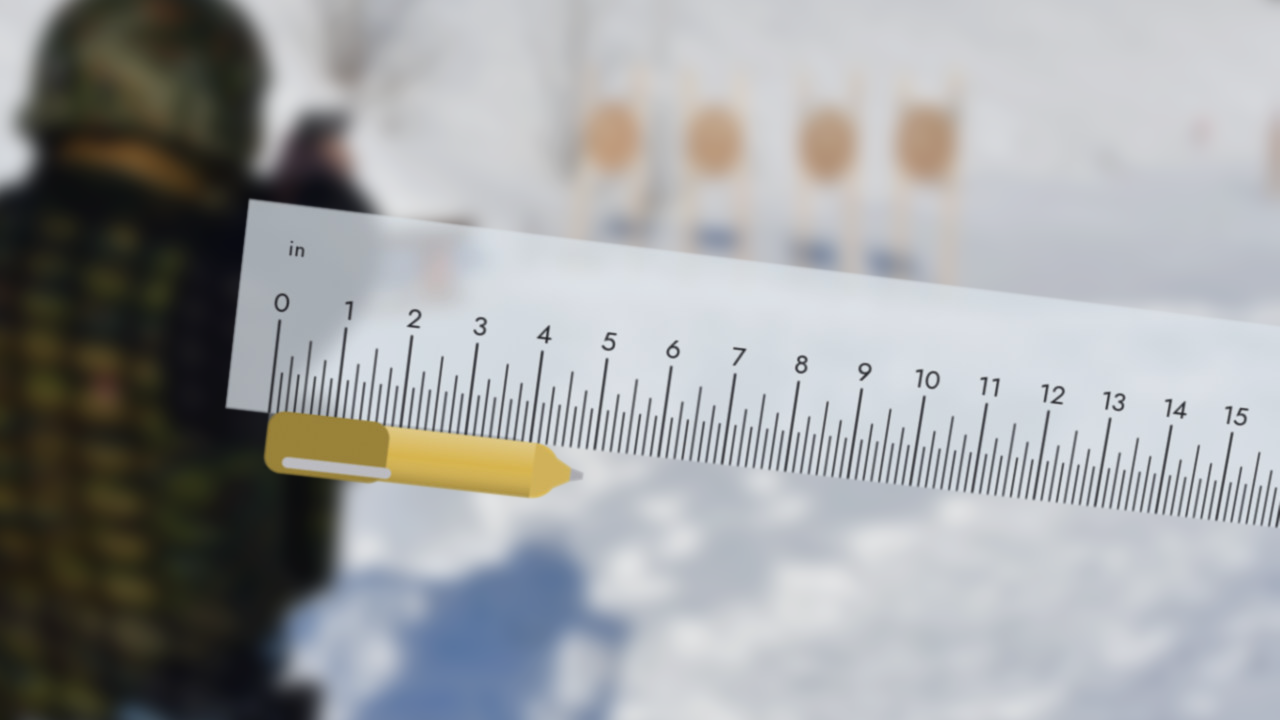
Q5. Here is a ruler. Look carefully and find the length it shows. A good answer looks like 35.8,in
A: 4.875,in
